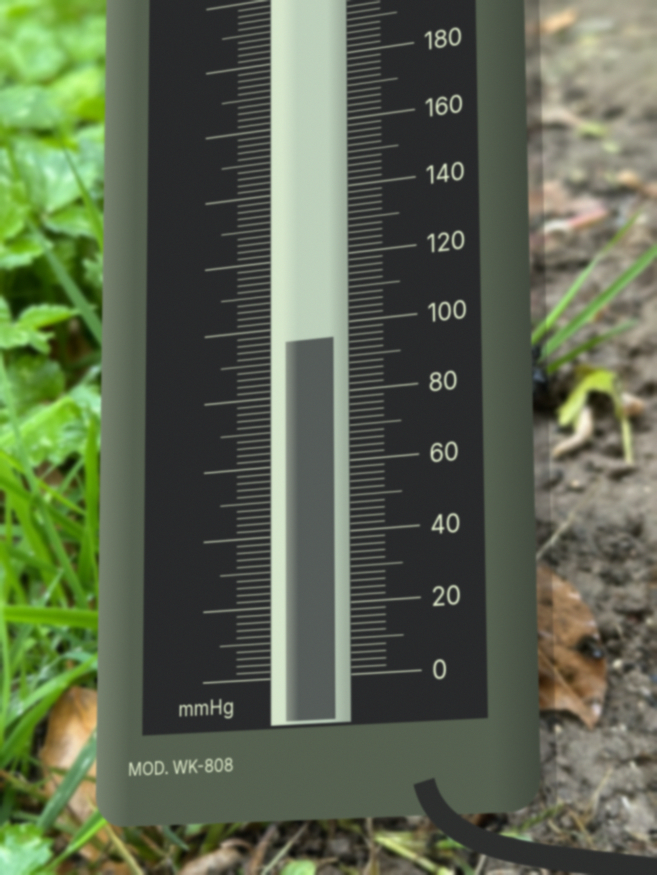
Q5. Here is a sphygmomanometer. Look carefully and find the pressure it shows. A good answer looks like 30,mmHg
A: 96,mmHg
